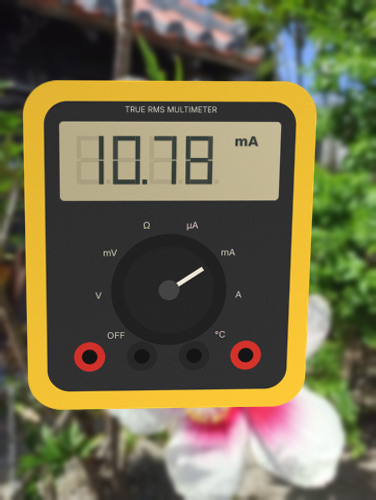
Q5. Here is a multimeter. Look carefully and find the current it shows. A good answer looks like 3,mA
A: 10.78,mA
